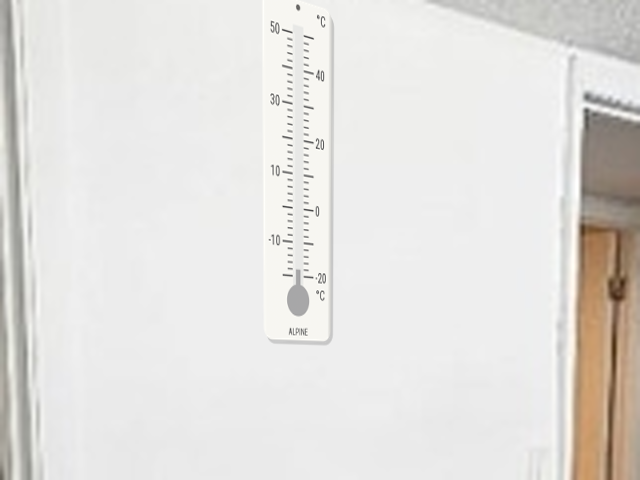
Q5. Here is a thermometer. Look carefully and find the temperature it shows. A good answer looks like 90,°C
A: -18,°C
